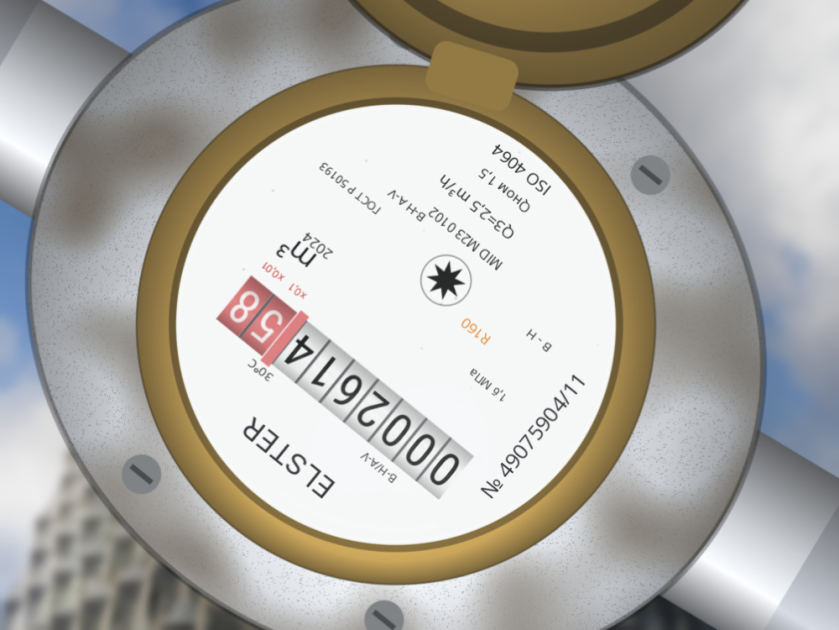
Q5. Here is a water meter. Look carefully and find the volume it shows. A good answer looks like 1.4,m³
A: 2614.58,m³
